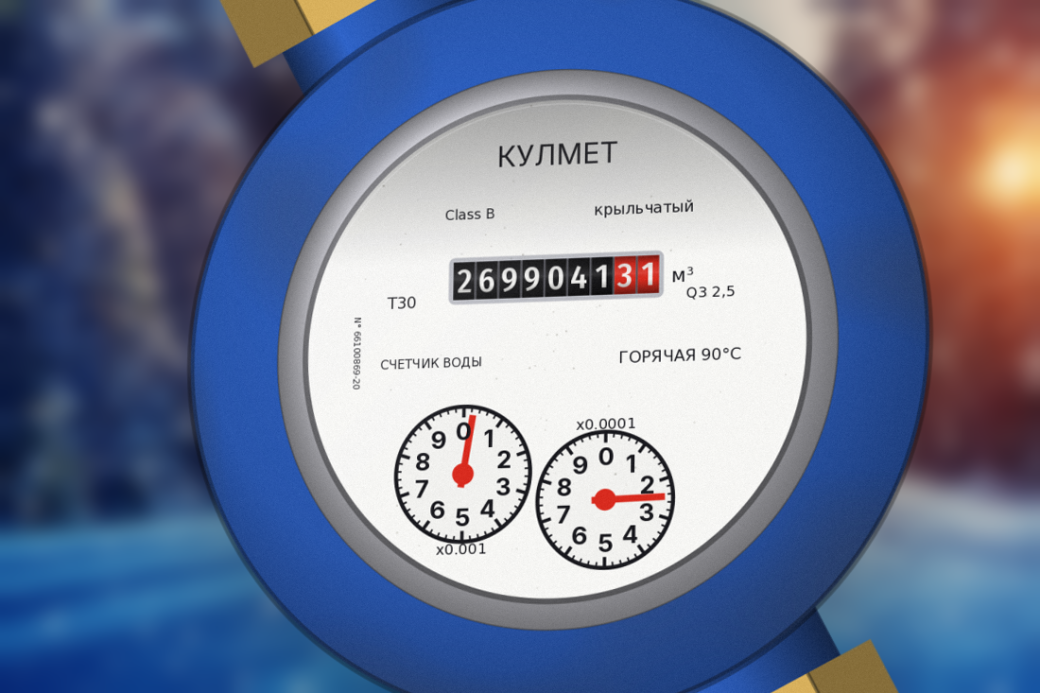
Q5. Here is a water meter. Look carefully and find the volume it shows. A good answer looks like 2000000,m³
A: 2699041.3102,m³
